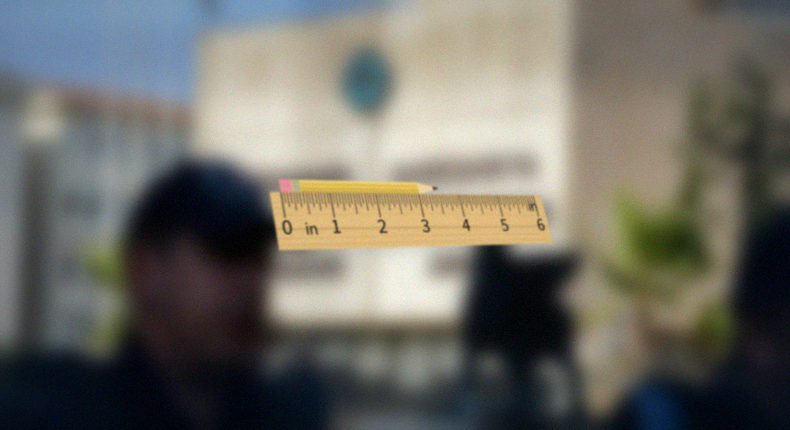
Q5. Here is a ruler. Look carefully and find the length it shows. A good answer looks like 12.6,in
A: 3.5,in
